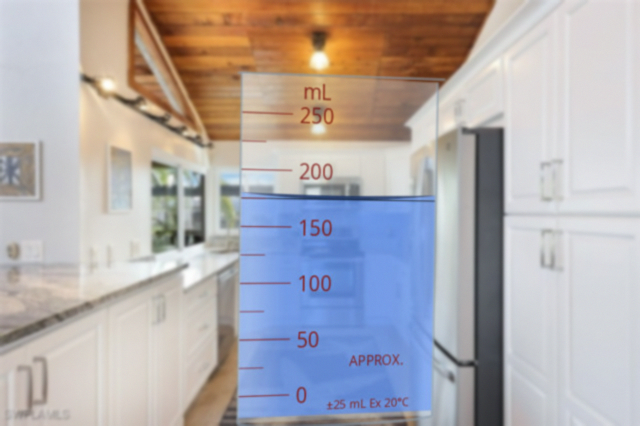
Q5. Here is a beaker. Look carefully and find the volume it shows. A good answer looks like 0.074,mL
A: 175,mL
